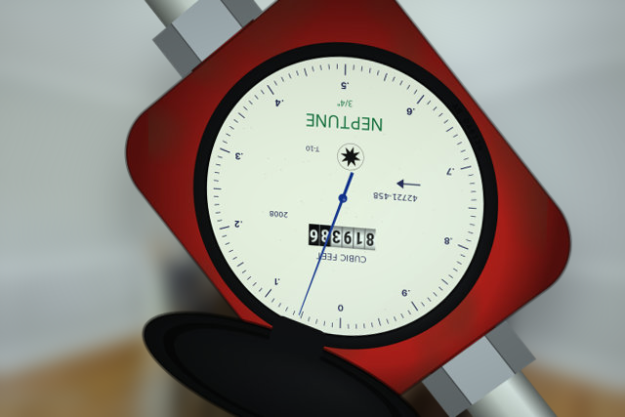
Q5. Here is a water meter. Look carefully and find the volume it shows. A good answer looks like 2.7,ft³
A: 819386.05,ft³
